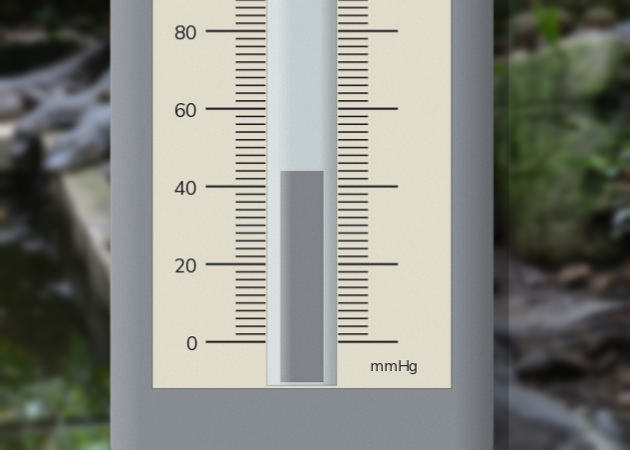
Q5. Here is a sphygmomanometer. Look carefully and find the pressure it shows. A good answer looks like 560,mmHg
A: 44,mmHg
